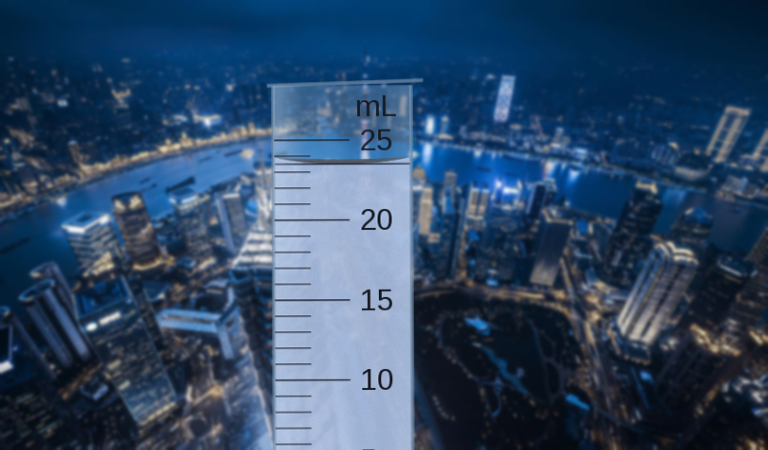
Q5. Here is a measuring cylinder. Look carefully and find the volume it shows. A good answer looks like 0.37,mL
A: 23.5,mL
